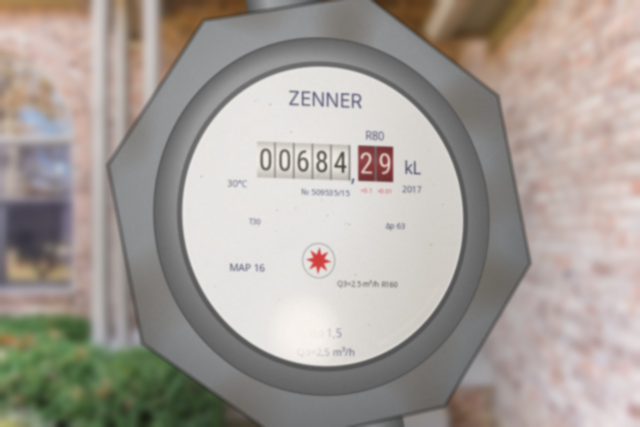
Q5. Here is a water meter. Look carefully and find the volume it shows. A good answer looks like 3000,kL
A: 684.29,kL
